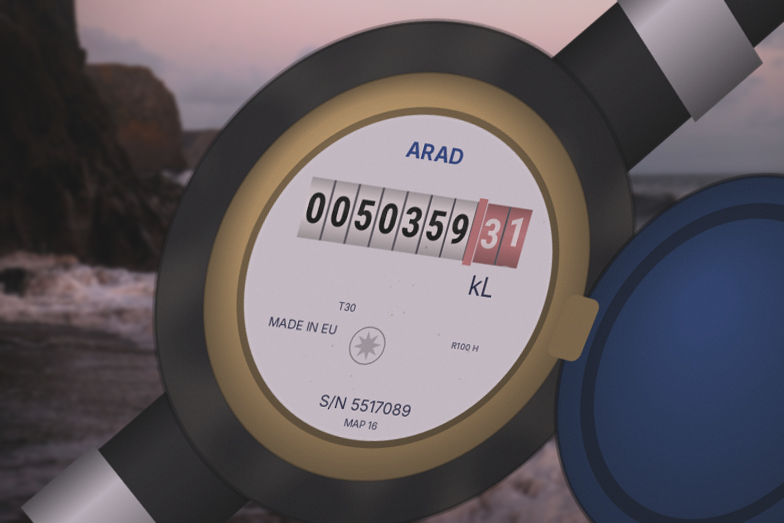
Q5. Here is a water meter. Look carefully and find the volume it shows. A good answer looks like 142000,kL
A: 50359.31,kL
